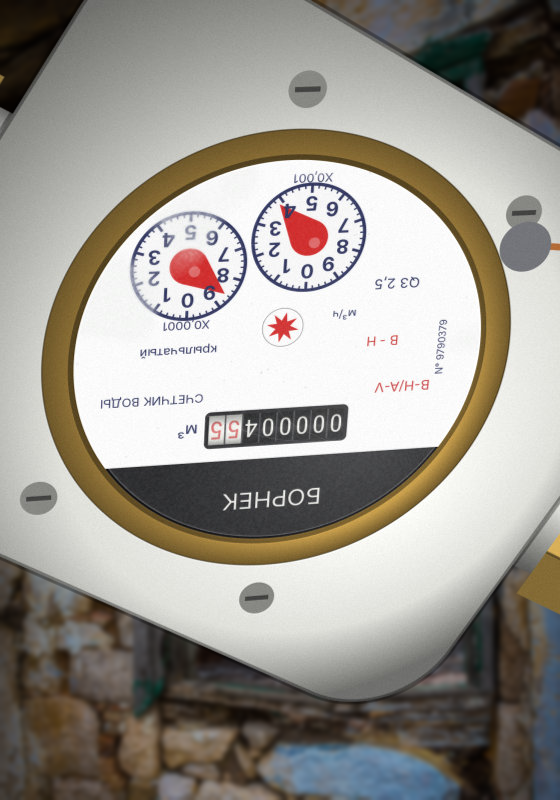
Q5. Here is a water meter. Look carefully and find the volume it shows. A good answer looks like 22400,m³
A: 4.5538,m³
